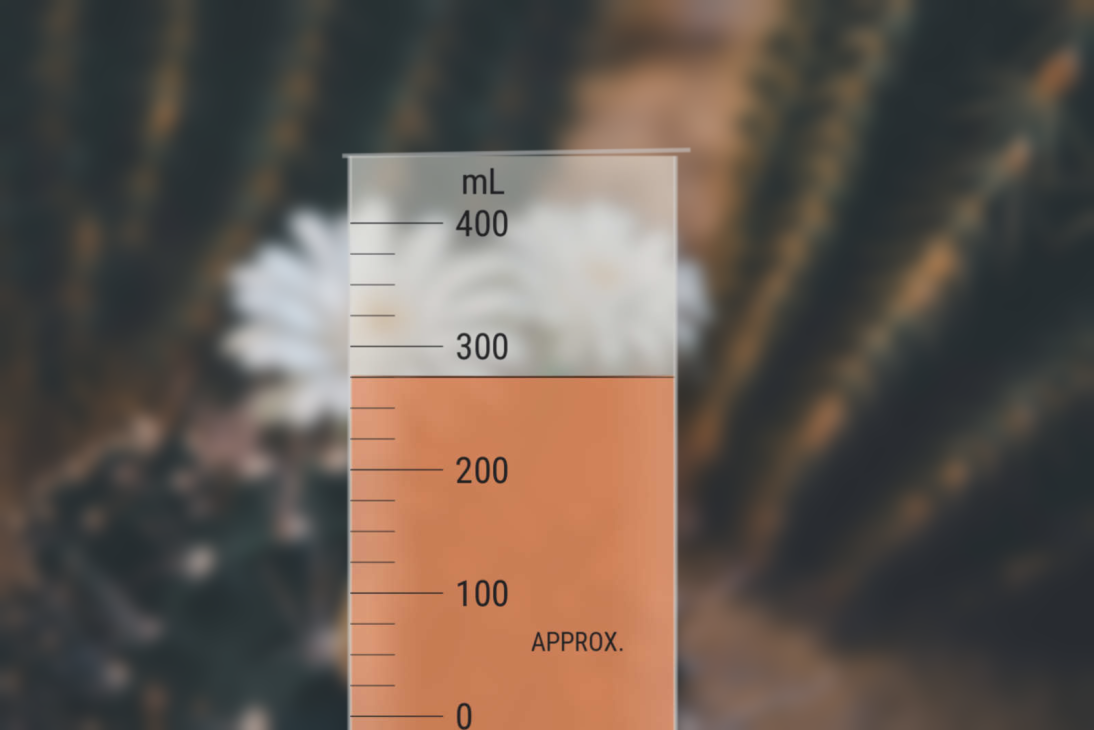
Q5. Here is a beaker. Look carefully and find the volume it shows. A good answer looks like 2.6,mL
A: 275,mL
